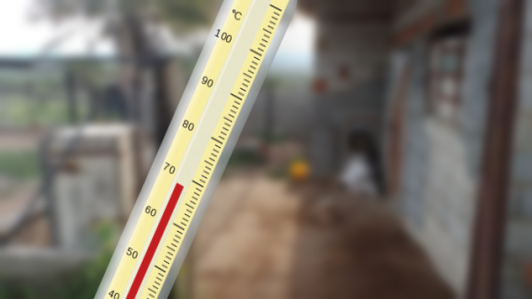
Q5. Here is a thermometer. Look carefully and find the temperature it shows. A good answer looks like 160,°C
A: 68,°C
